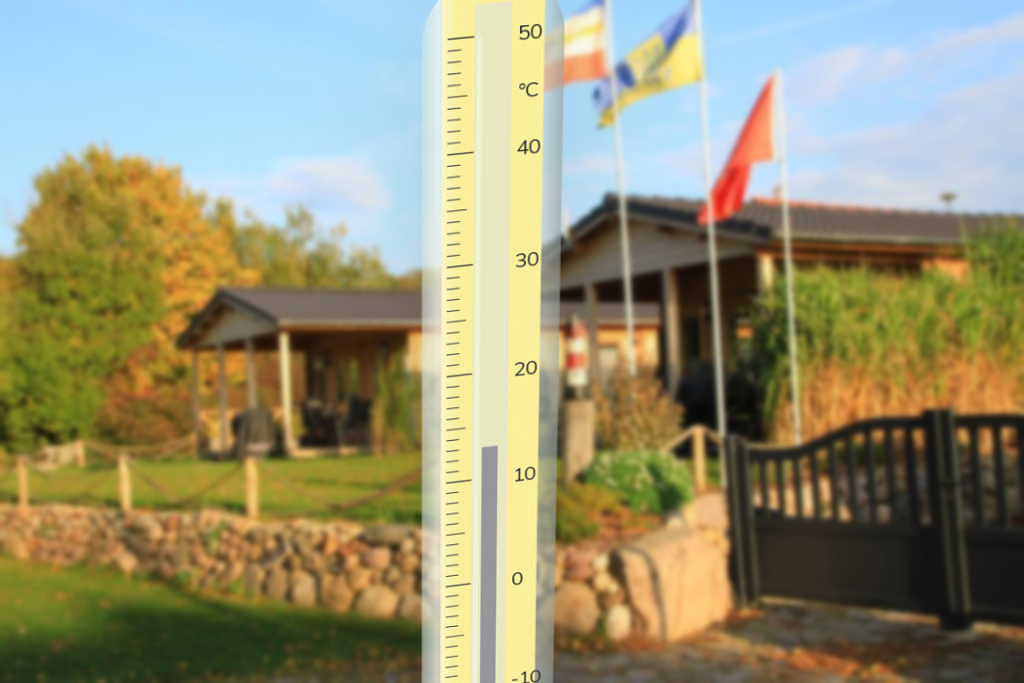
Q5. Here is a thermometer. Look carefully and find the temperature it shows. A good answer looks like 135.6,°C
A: 13,°C
